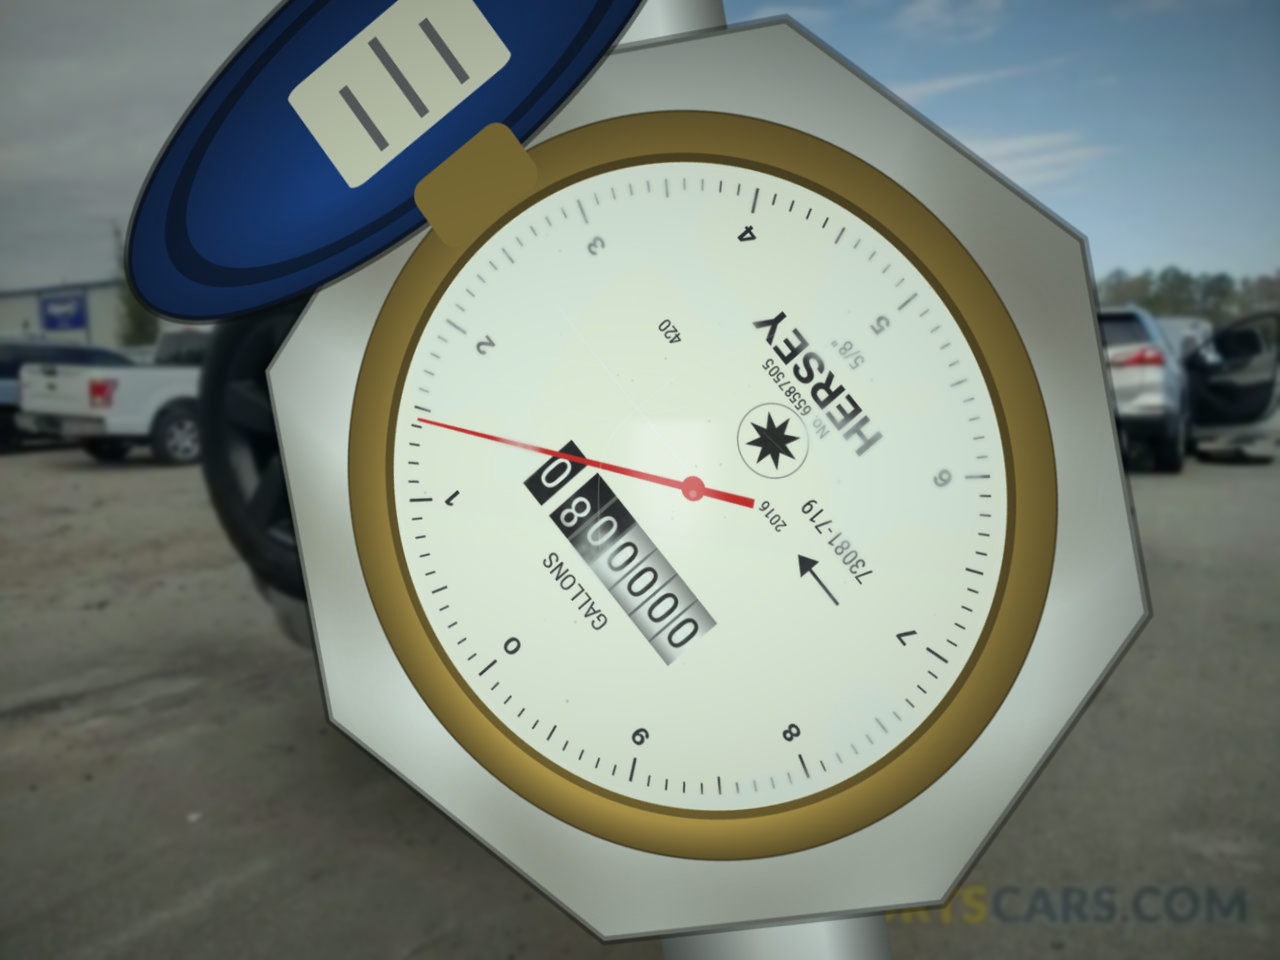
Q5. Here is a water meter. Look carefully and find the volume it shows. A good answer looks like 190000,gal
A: 81.4,gal
